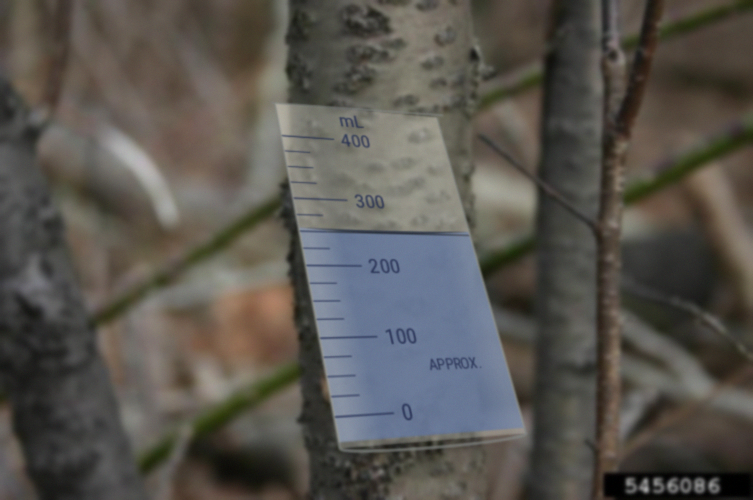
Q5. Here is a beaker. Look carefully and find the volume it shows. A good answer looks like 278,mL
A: 250,mL
